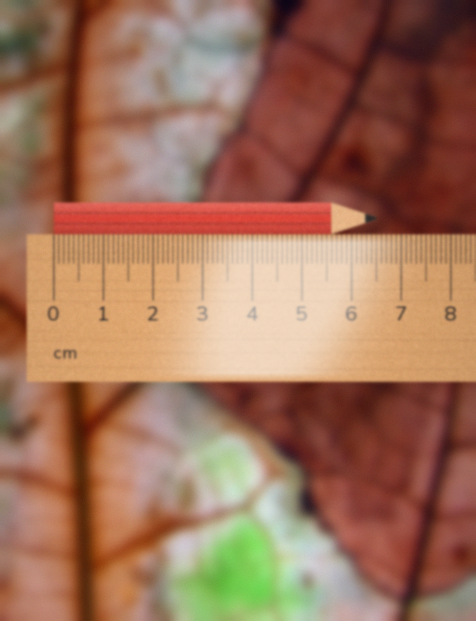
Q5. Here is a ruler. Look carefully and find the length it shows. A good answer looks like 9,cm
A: 6.5,cm
